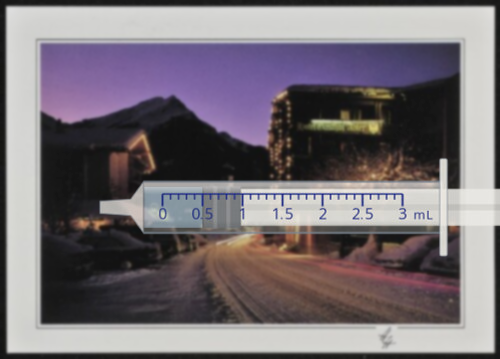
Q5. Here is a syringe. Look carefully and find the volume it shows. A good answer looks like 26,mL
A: 0.5,mL
